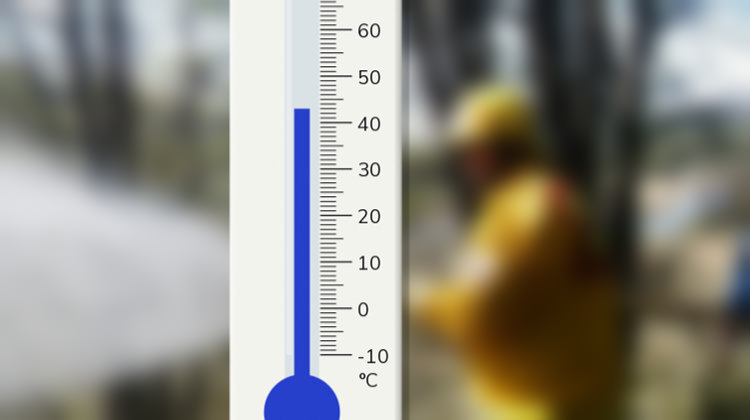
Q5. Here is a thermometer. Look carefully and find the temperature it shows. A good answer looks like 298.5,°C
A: 43,°C
